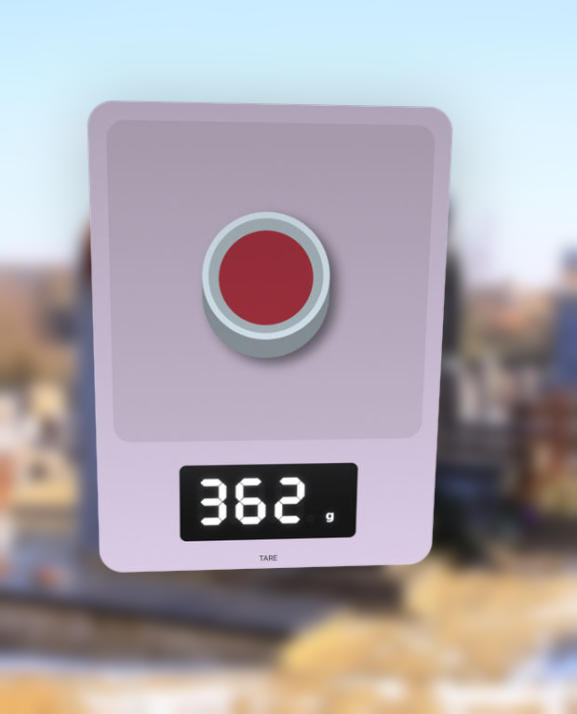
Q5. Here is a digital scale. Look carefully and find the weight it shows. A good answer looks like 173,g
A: 362,g
